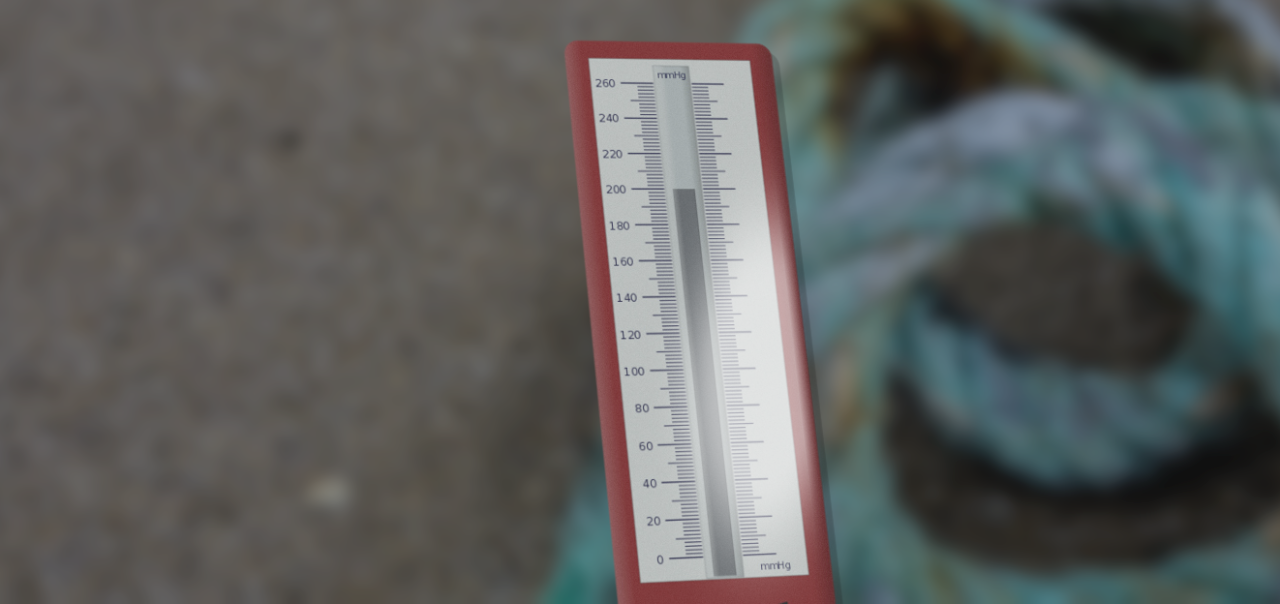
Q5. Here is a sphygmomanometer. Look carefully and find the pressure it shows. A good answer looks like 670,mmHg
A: 200,mmHg
